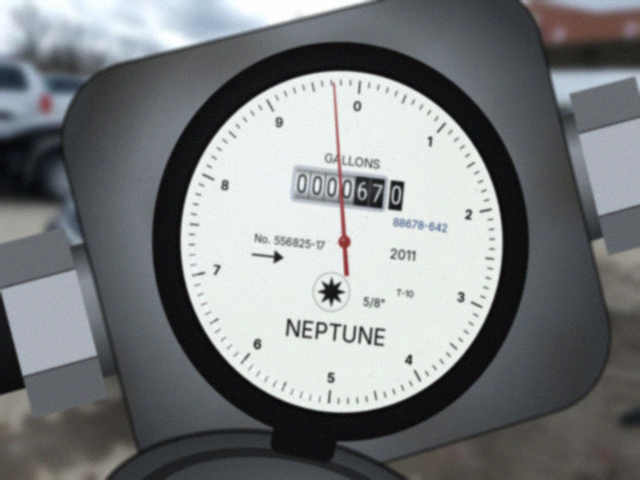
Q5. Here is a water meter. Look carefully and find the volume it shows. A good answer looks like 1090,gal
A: 669.7,gal
